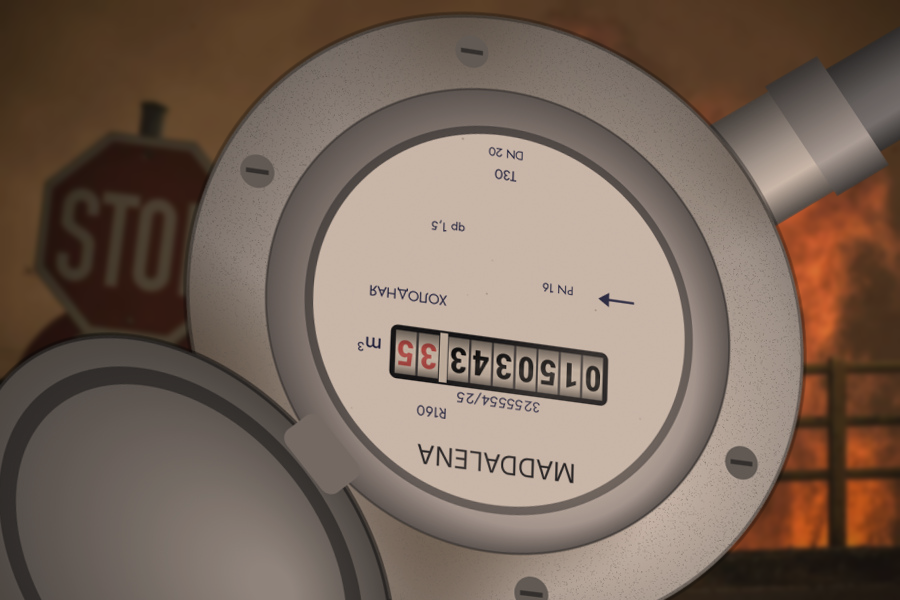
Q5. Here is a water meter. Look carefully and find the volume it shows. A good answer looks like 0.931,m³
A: 150343.35,m³
